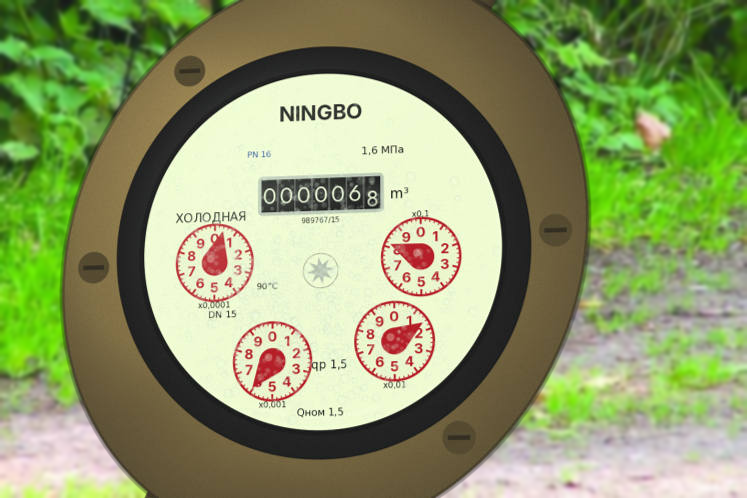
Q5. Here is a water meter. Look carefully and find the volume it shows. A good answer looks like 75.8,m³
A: 67.8160,m³
